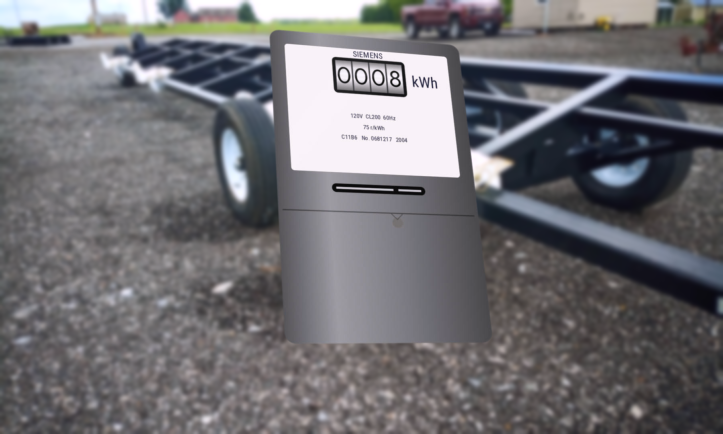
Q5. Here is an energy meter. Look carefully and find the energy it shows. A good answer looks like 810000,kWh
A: 8,kWh
